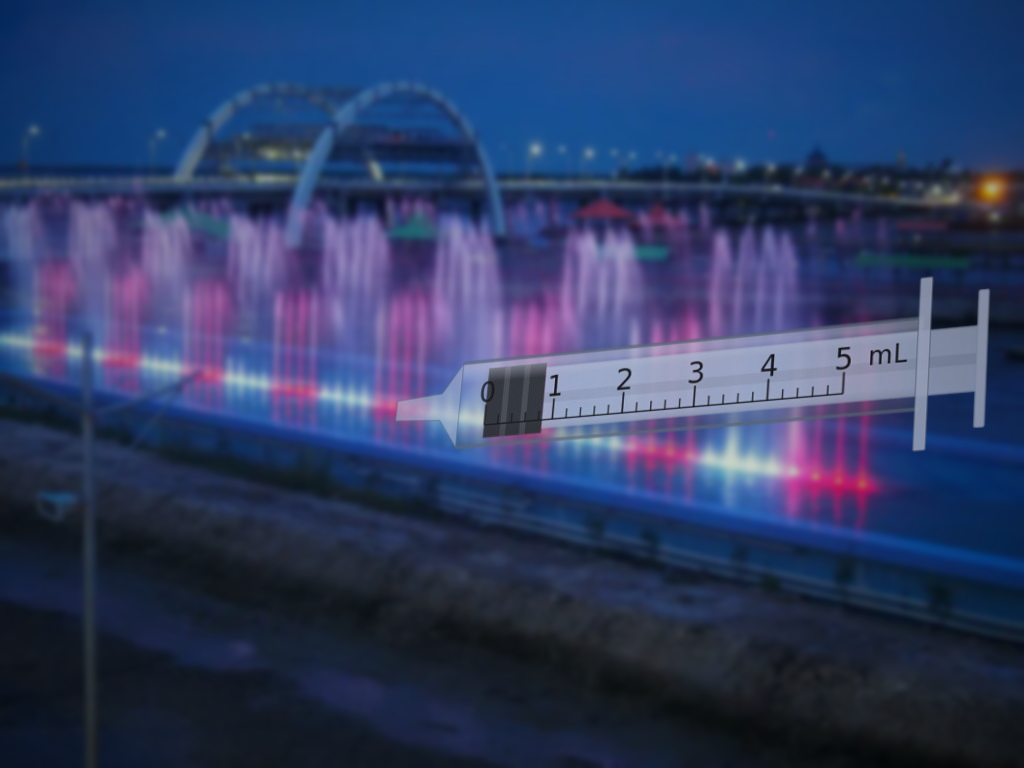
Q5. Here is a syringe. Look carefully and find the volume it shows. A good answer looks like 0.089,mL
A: 0,mL
